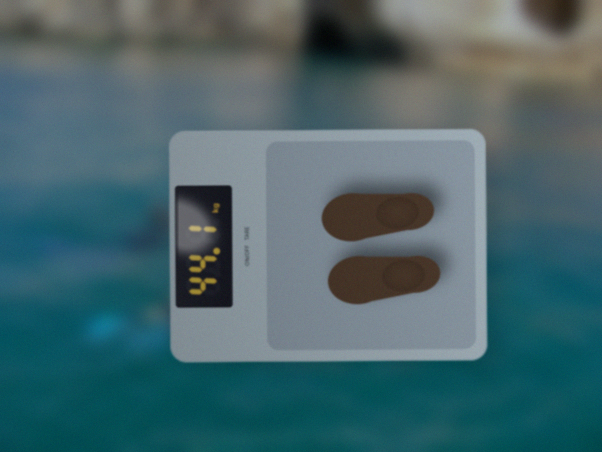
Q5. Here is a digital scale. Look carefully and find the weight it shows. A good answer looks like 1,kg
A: 44.1,kg
